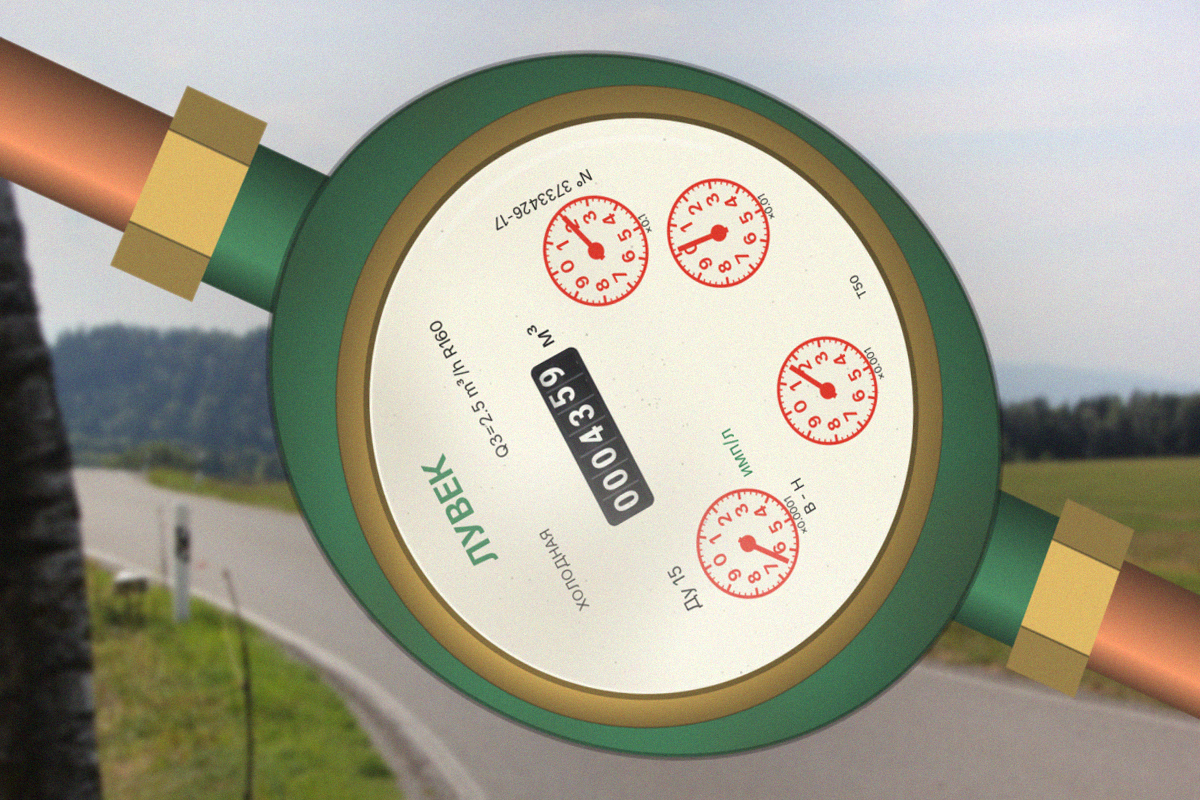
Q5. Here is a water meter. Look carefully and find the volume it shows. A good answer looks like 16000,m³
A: 4359.2016,m³
